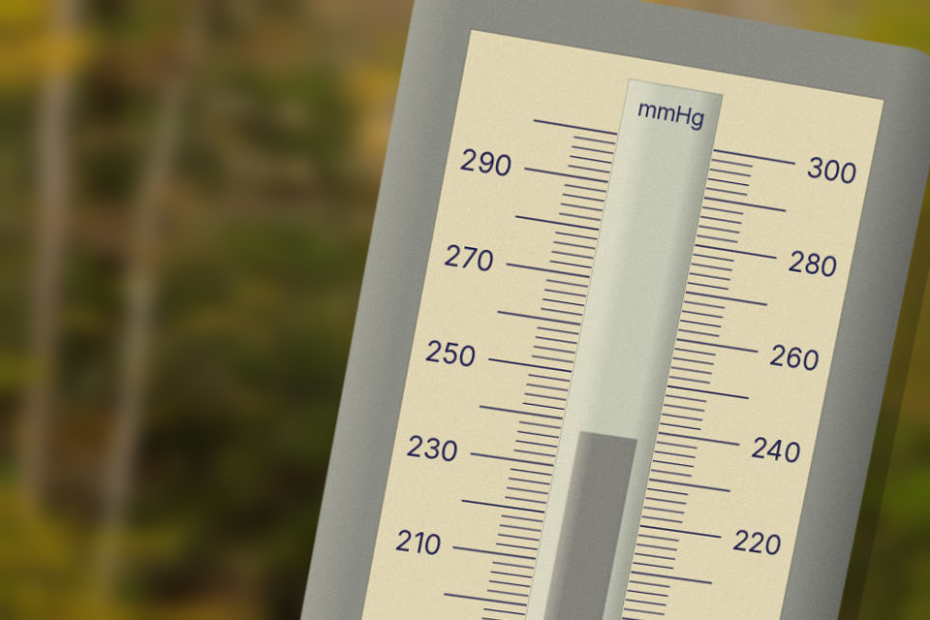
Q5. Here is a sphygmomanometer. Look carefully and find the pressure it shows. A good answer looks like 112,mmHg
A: 238,mmHg
